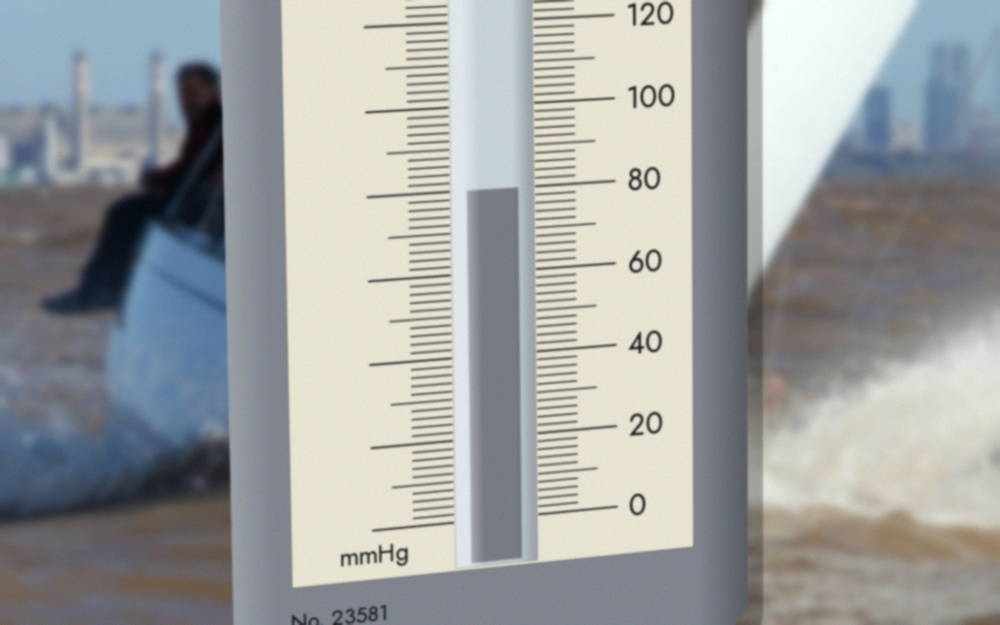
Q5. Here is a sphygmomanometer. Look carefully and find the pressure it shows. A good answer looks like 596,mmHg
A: 80,mmHg
